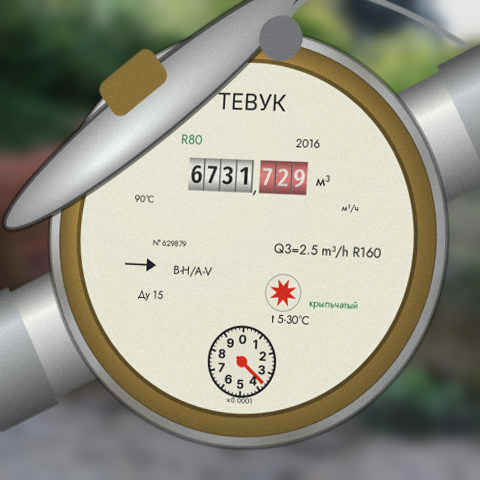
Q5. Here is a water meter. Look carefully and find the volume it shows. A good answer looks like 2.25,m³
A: 6731.7293,m³
